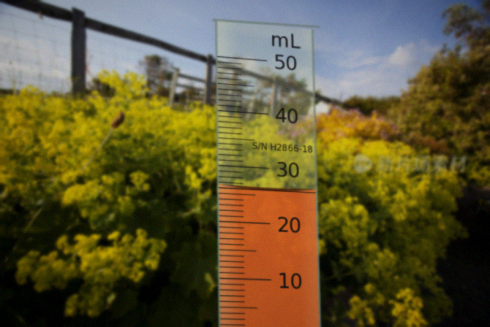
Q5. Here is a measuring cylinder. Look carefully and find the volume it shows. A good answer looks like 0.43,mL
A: 26,mL
